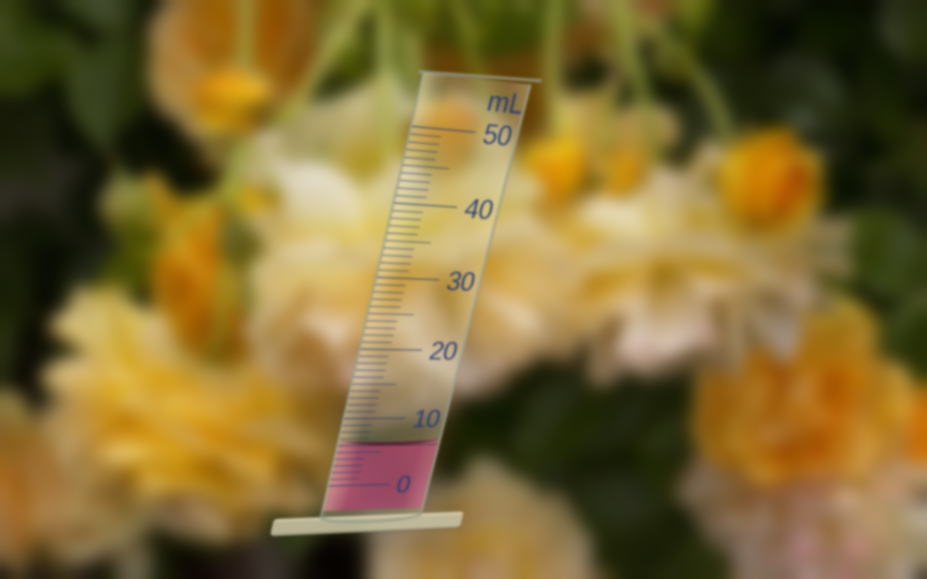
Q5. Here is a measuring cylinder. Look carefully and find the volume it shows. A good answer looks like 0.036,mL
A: 6,mL
